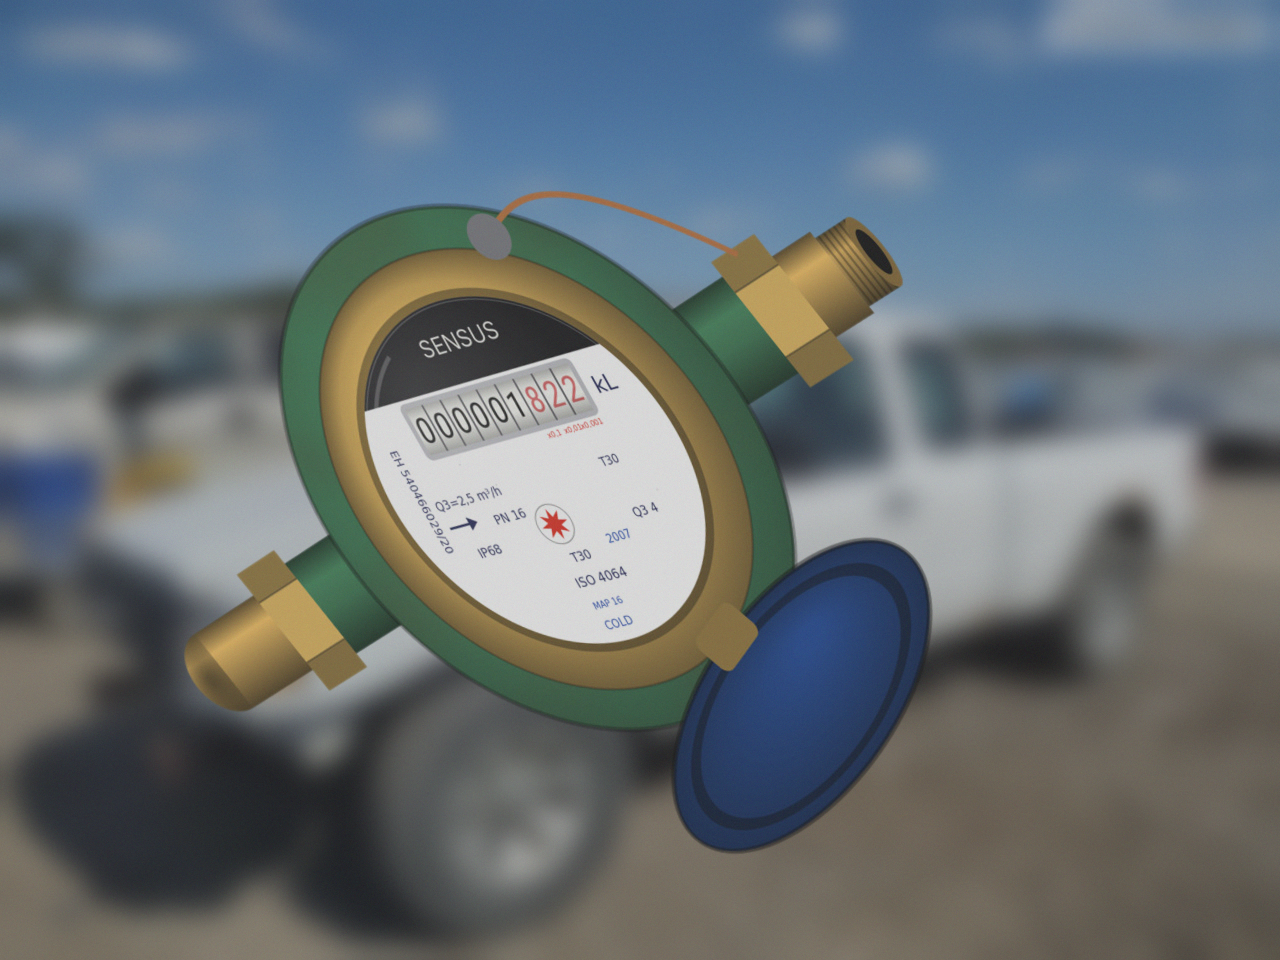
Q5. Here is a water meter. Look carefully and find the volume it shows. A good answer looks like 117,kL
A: 1.822,kL
